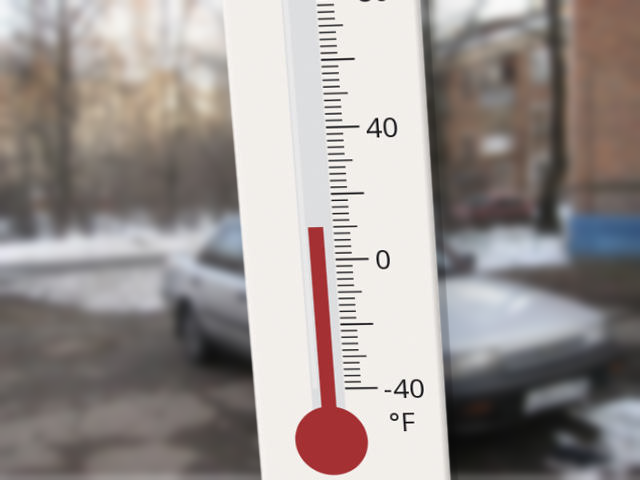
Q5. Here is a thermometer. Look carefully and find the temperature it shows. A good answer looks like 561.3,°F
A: 10,°F
